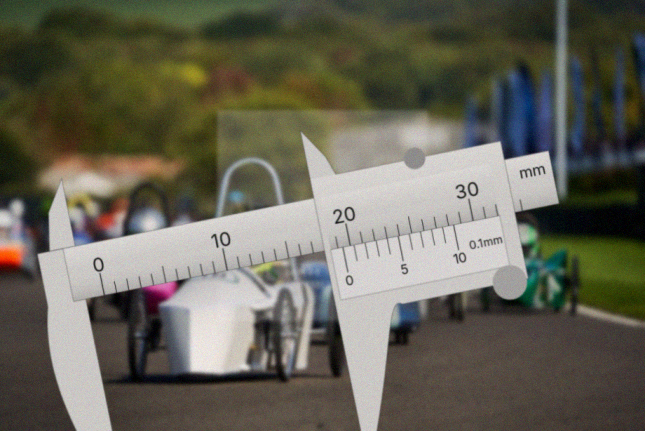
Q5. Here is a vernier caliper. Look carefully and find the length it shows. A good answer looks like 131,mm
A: 19.4,mm
